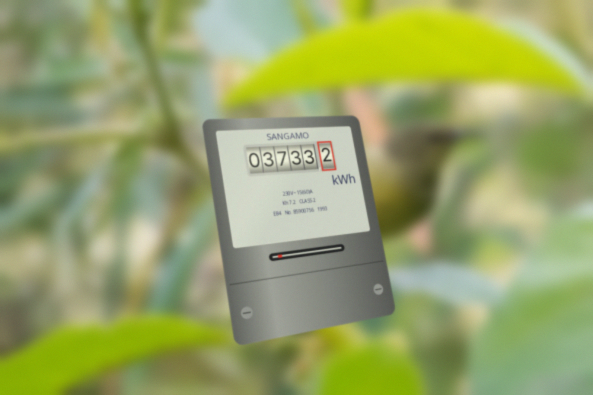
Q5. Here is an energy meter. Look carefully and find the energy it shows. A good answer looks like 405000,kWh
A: 3733.2,kWh
